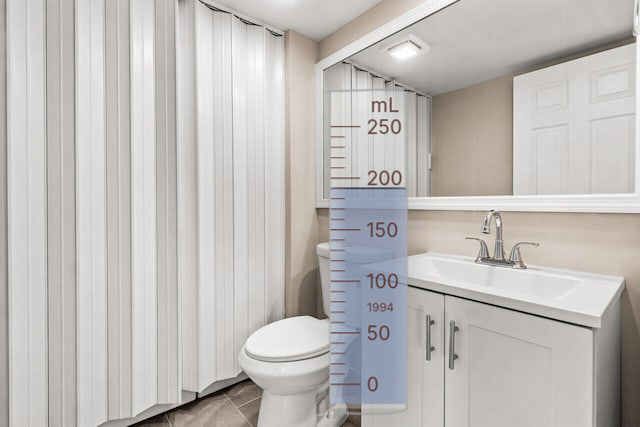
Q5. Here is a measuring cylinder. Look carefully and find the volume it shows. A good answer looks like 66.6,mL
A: 190,mL
